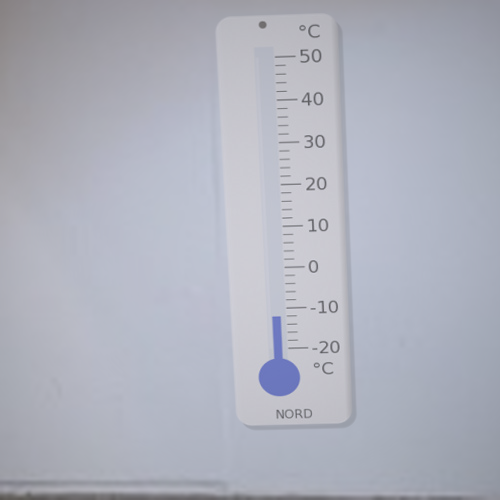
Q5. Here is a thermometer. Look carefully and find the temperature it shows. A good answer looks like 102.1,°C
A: -12,°C
